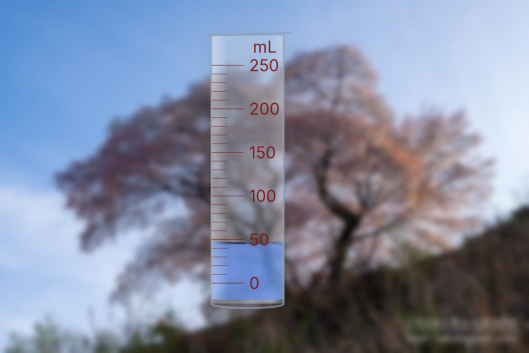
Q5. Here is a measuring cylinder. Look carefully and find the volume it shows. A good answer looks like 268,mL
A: 45,mL
